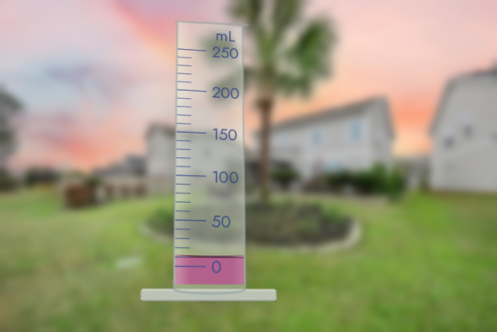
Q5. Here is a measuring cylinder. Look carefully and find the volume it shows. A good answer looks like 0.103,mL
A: 10,mL
